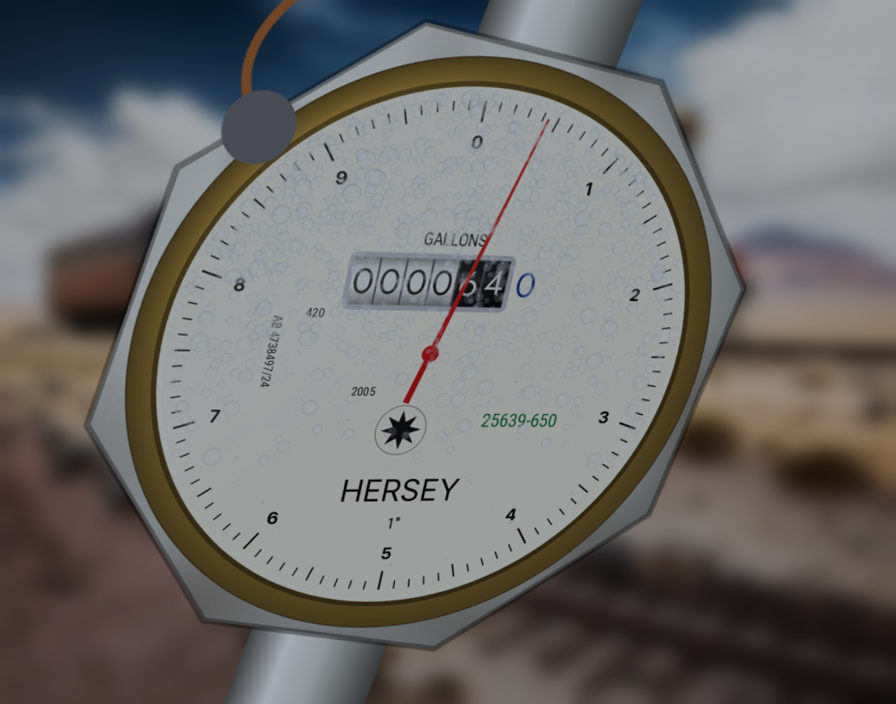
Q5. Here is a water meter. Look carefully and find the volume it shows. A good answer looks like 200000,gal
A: 640.4,gal
